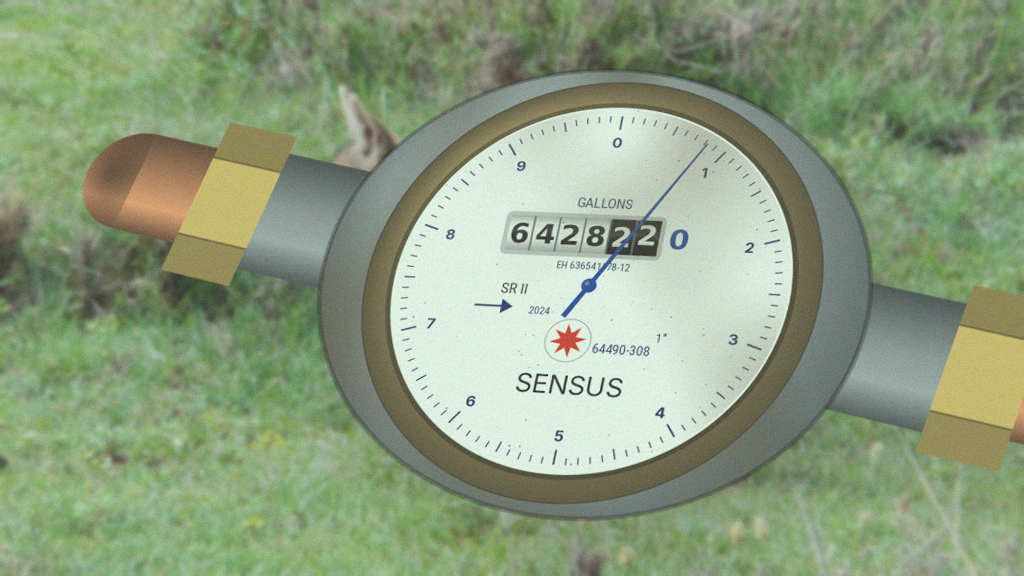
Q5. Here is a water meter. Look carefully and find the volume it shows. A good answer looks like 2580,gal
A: 6428220.8,gal
